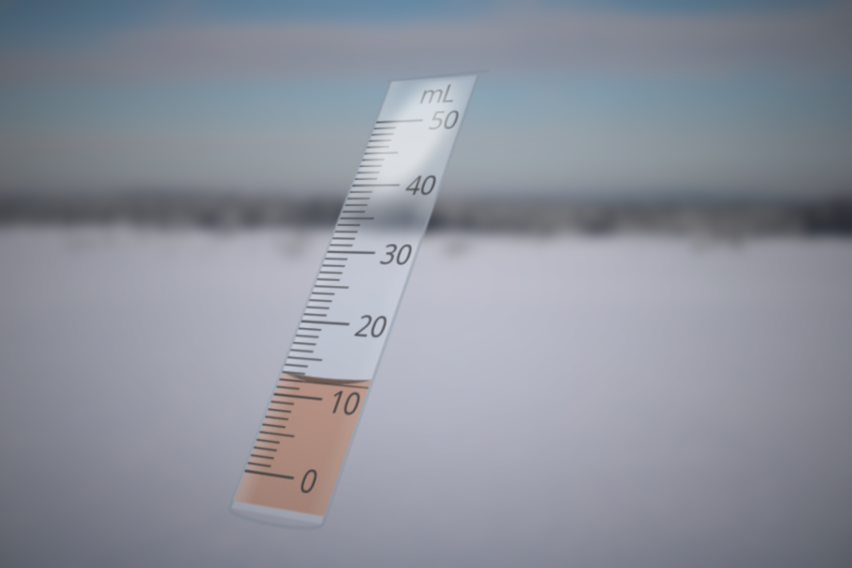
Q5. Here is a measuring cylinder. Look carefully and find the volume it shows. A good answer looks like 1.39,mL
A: 12,mL
